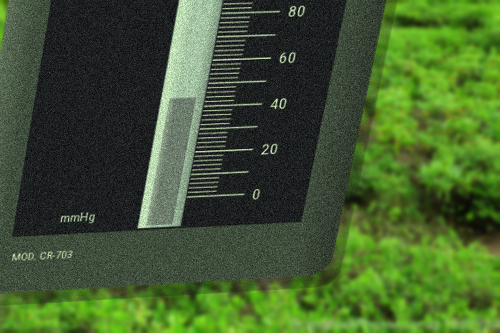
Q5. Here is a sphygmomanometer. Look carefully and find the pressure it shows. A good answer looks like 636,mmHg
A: 44,mmHg
